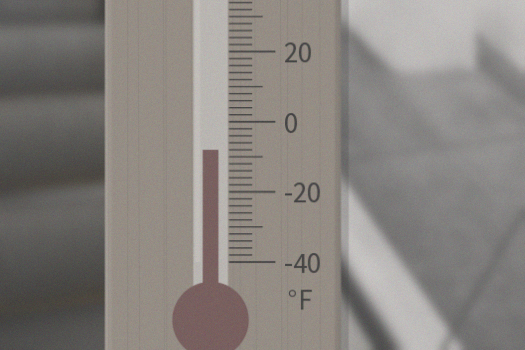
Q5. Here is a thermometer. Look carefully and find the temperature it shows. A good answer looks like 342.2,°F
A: -8,°F
